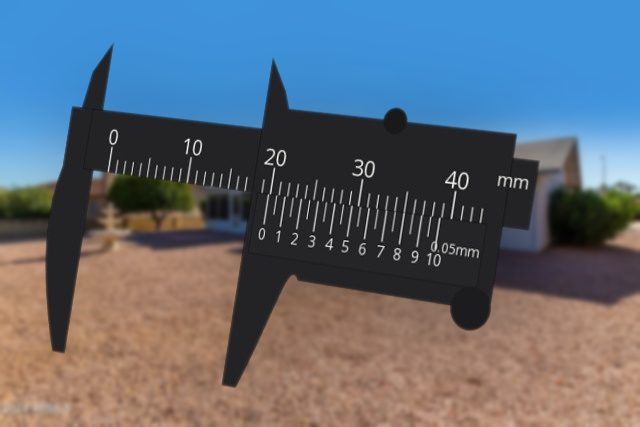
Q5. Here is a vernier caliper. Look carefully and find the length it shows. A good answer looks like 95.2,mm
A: 19.8,mm
